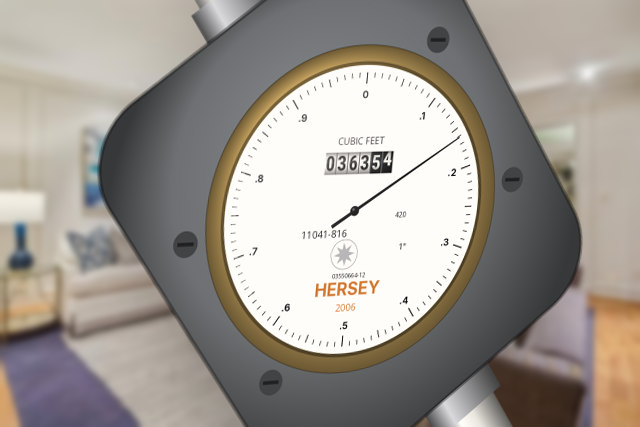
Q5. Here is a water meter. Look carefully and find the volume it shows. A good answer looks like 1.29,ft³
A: 36354.16,ft³
